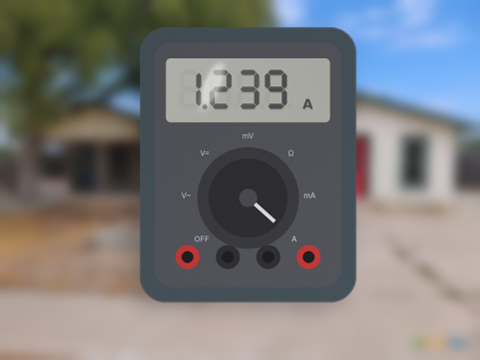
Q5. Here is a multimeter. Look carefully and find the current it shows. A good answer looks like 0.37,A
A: 1.239,A
